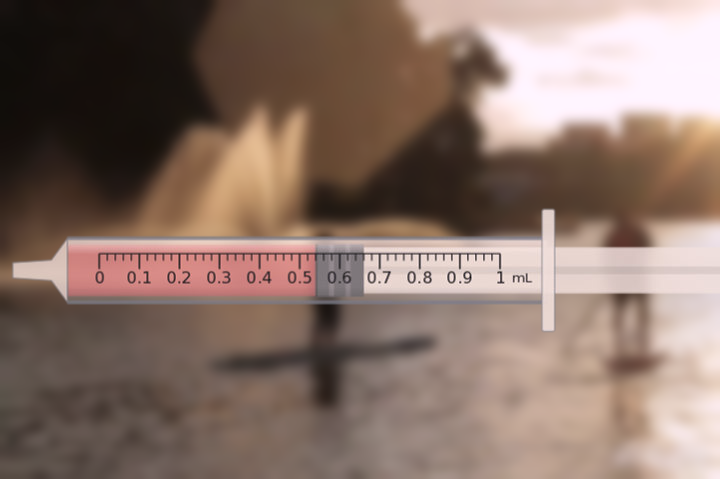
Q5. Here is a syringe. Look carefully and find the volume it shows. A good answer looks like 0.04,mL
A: 0.54,mL
